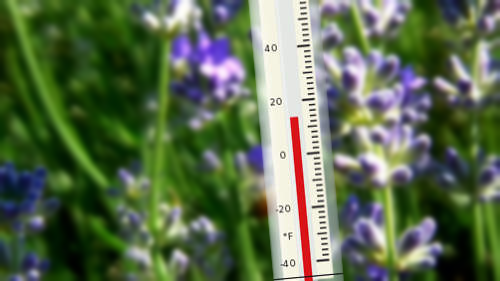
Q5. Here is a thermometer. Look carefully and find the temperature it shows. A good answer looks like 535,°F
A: 14,°F
